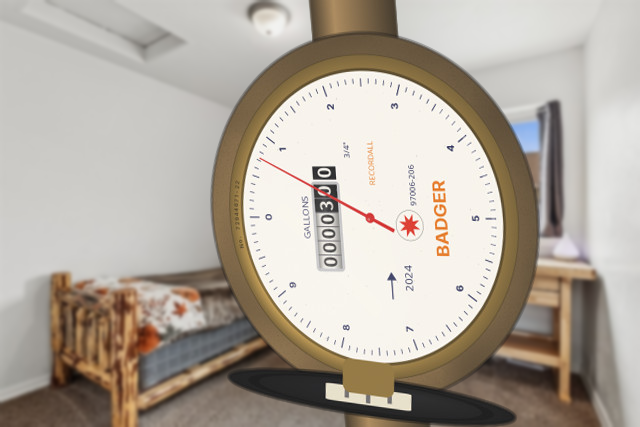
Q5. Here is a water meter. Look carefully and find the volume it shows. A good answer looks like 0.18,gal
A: 300.7,gal
